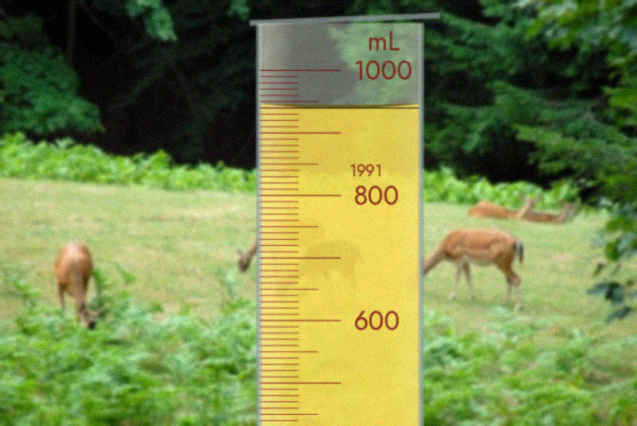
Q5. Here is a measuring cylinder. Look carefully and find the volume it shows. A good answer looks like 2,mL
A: 940,mL
